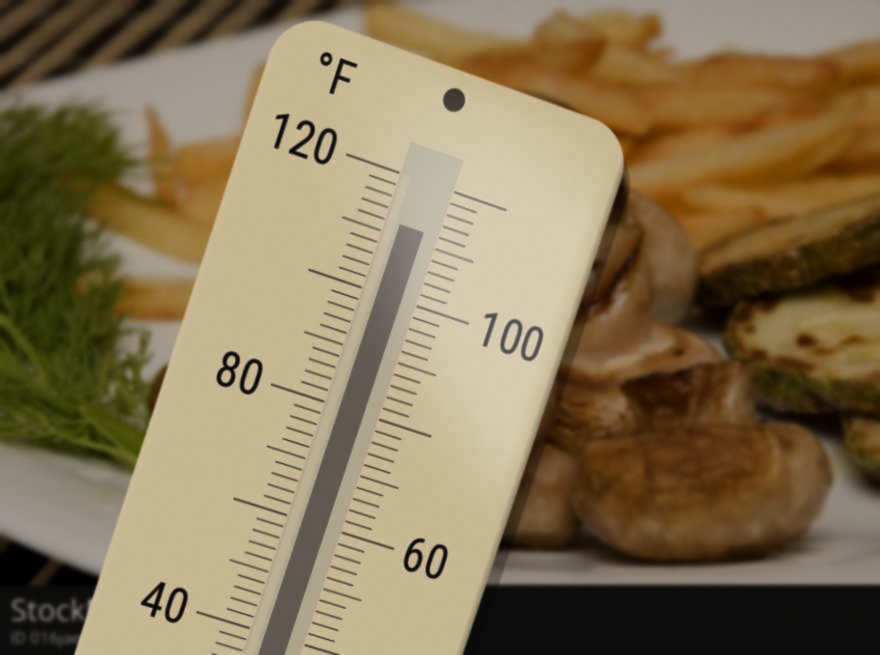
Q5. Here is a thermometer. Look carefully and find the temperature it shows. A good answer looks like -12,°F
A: 112,°F
